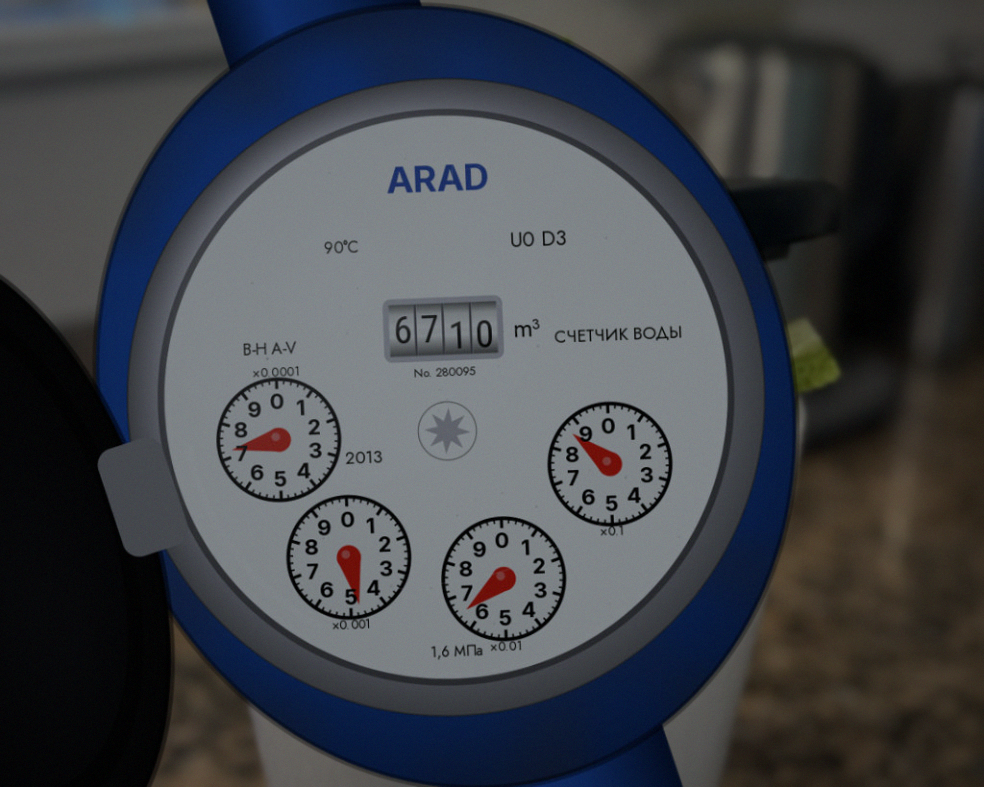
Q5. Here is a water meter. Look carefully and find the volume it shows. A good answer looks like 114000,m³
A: 6709.8647,m³
